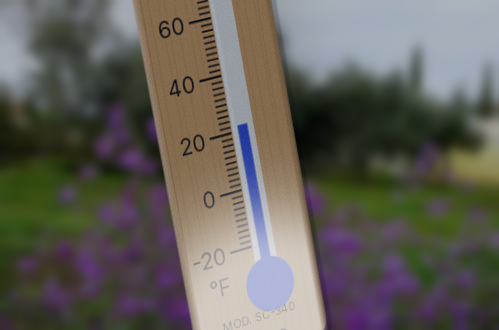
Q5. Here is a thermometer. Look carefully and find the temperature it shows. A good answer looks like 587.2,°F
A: 22,°F
